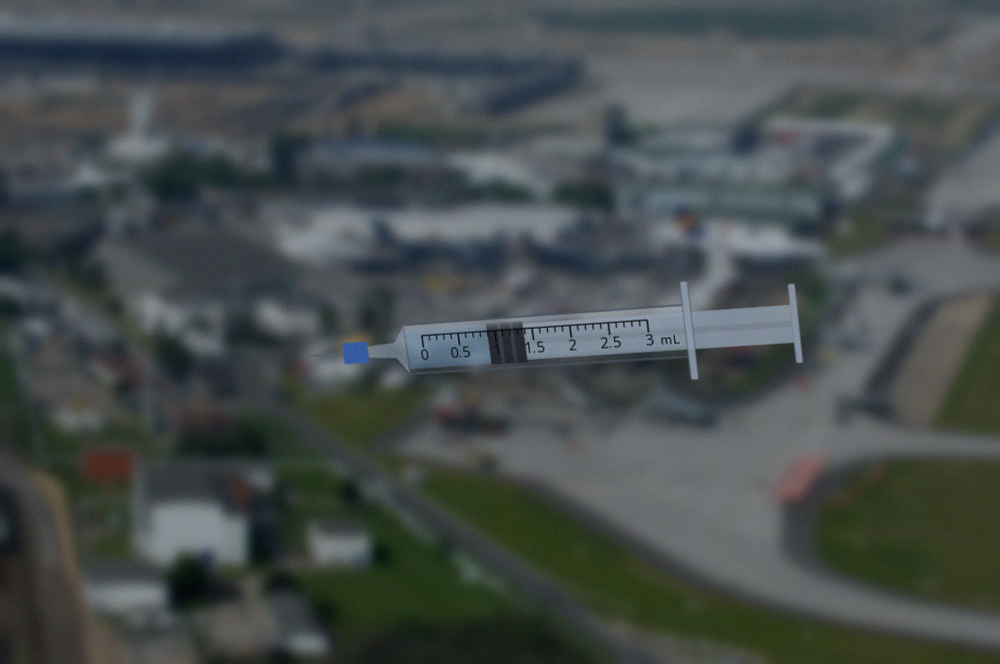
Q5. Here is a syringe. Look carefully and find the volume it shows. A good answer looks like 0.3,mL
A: 0.9,mL
